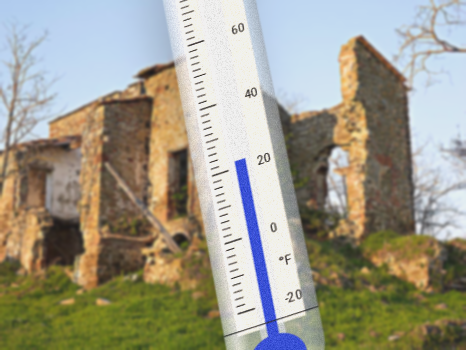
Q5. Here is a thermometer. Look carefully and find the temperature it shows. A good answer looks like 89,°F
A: 22,°F
